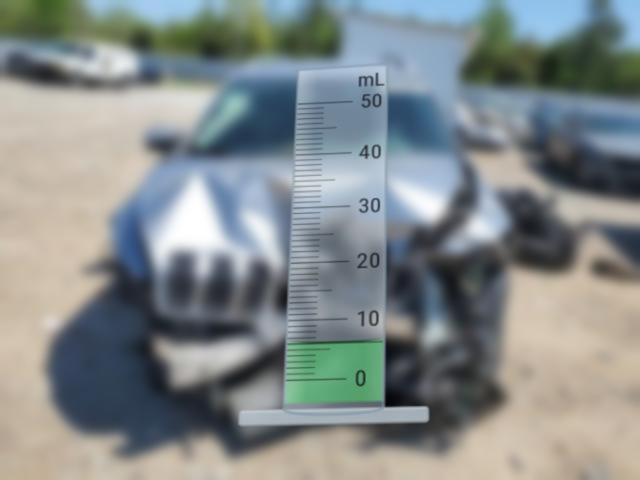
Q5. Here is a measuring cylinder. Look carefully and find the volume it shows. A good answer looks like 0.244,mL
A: 6,mL
